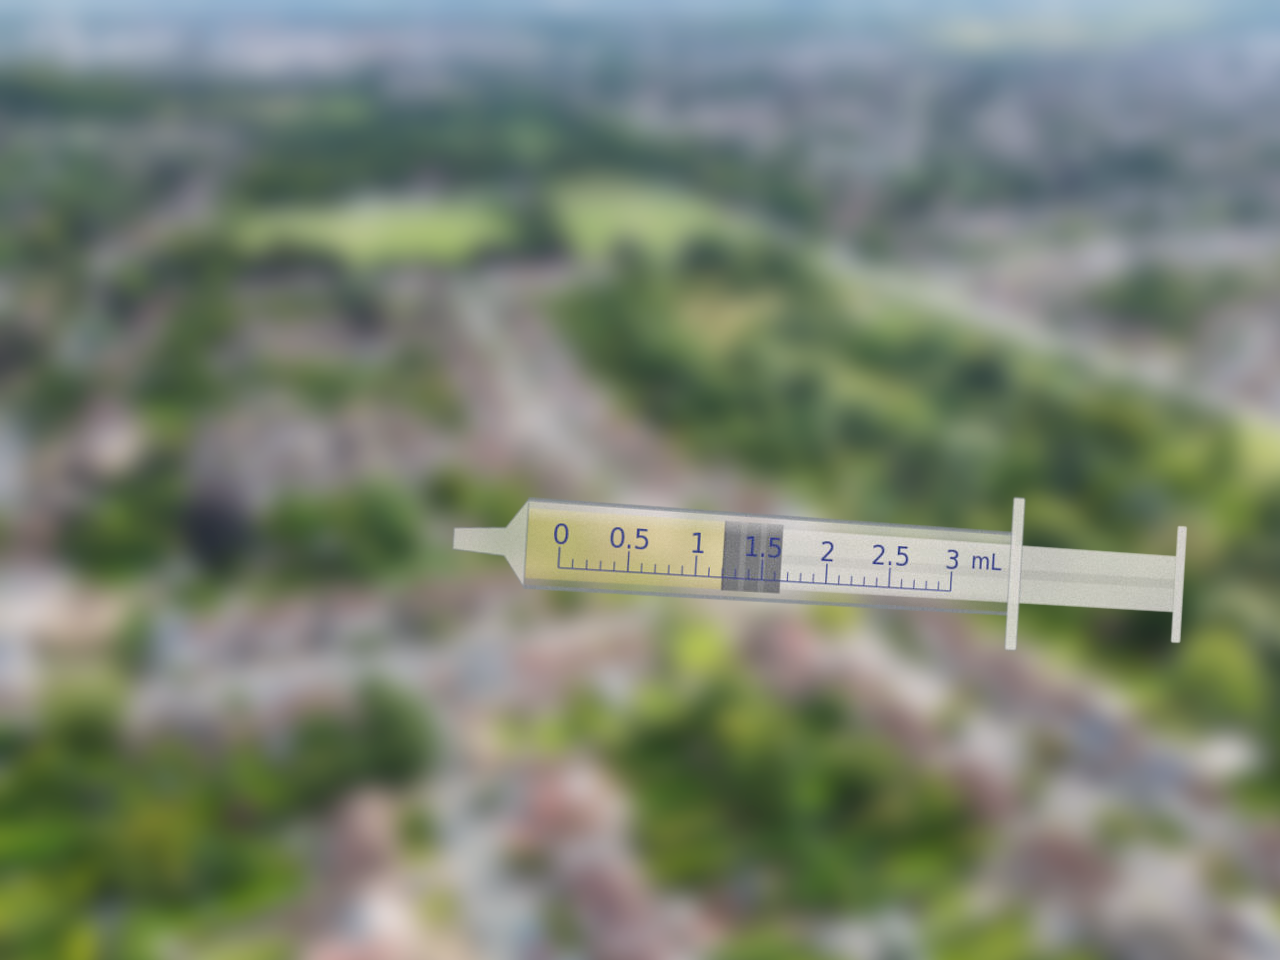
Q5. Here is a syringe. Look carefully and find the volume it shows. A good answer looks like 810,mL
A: 1.2,mL
